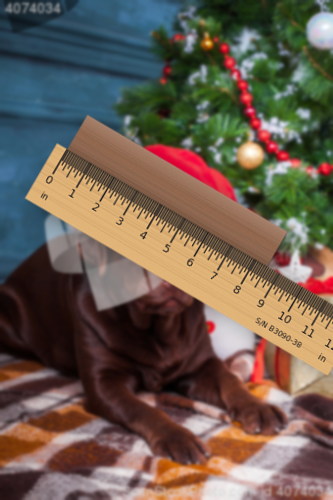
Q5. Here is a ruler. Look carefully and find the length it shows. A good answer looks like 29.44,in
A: 8.5,in
